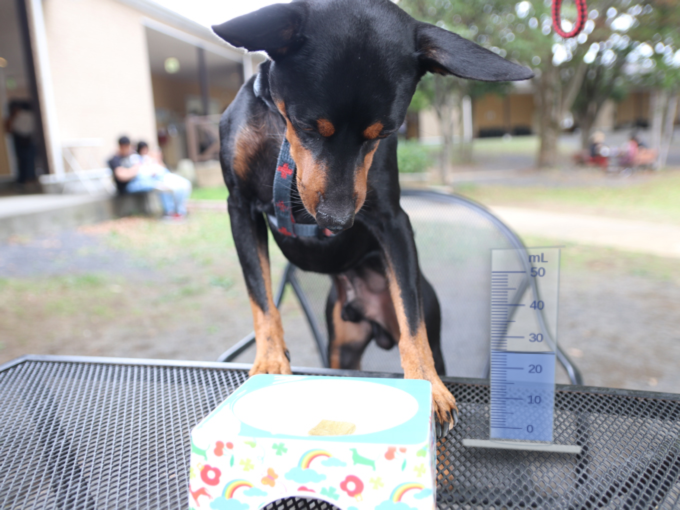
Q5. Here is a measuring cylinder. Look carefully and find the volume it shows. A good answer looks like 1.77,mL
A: 25,mL
